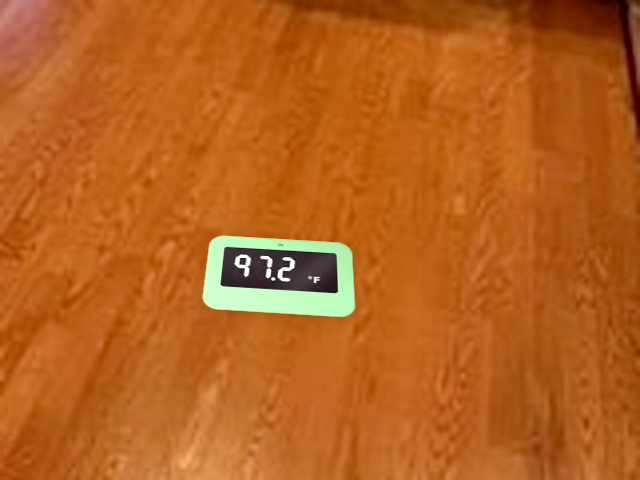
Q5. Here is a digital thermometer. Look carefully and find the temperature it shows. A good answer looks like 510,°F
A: 97.2,°F
